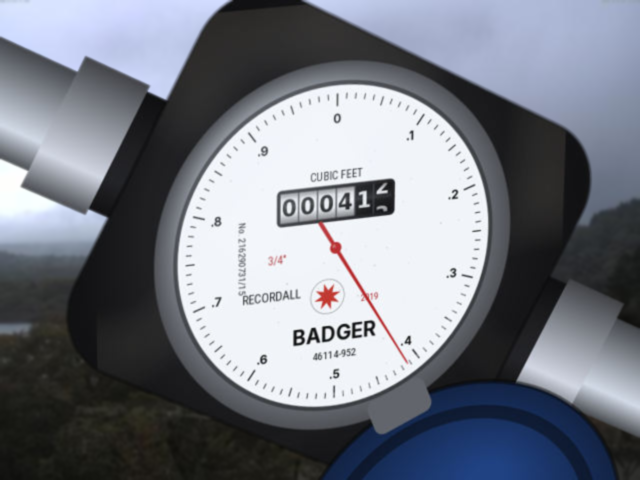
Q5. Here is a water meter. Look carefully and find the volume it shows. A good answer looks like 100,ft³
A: 412.41,ft³
